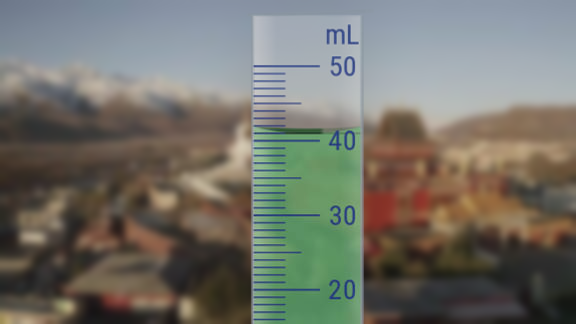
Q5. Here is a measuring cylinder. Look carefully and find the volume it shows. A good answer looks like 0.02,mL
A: 41,mL
